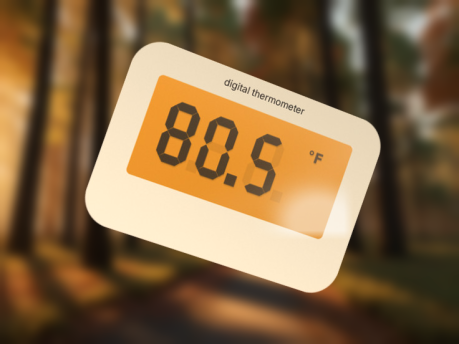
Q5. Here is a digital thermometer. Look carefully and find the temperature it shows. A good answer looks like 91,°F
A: 80.5,°F
